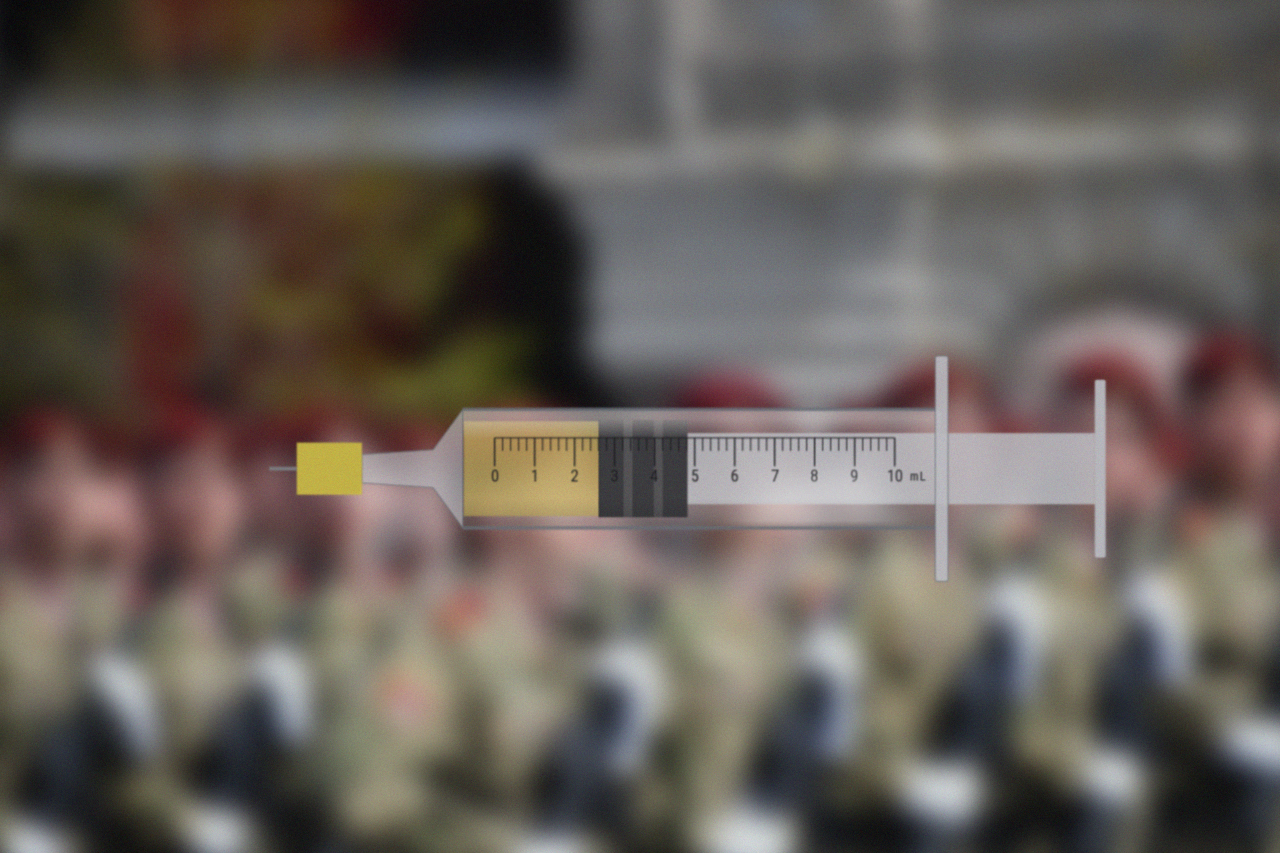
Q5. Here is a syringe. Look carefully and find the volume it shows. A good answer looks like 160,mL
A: 2.6,mL
